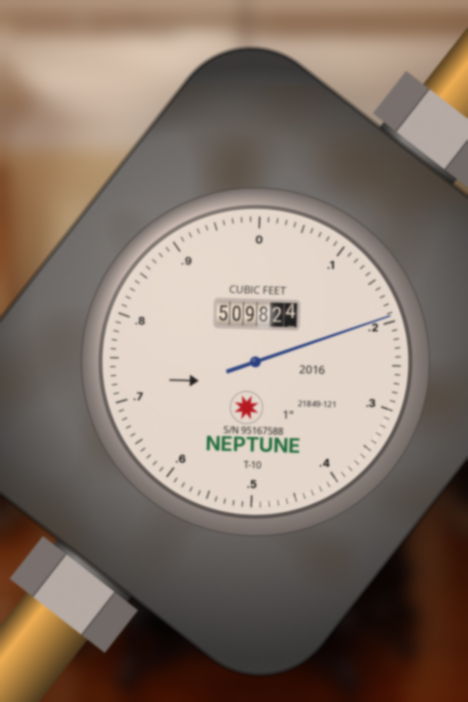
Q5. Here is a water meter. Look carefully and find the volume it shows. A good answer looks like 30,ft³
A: 509824.19,ft³
